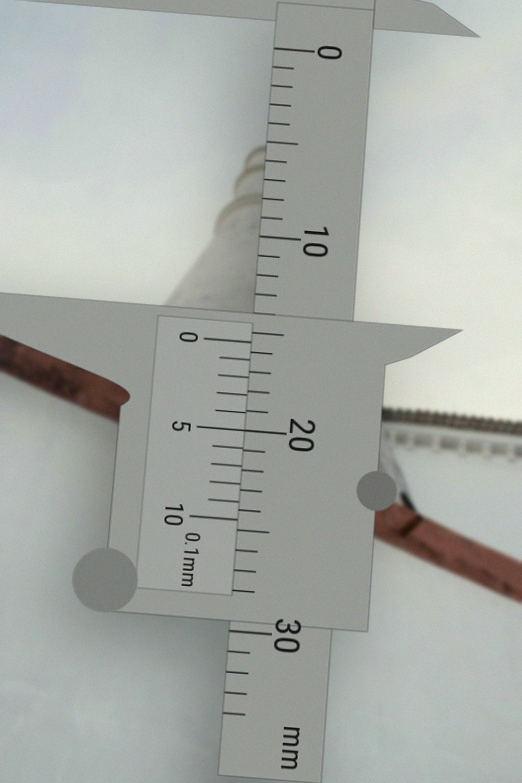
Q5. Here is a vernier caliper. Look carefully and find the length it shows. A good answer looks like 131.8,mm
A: 15.5,mm
